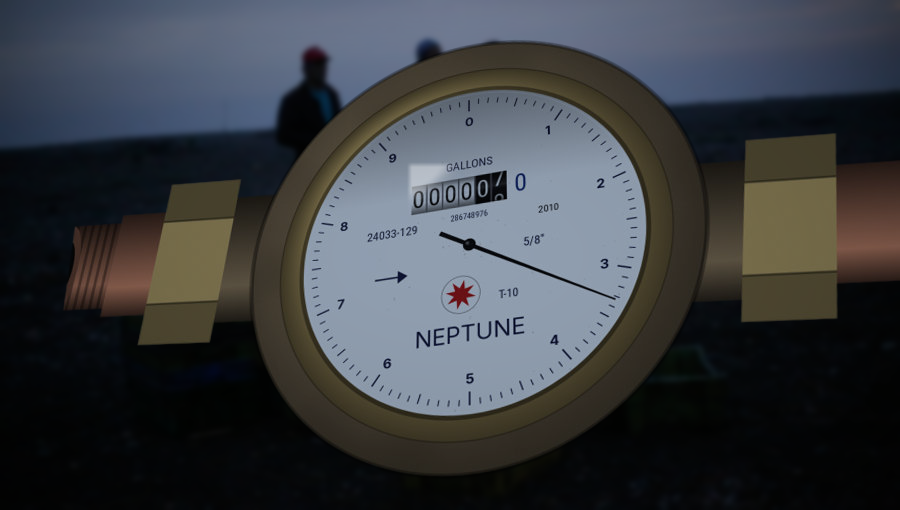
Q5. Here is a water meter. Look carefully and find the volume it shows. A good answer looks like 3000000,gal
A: 73.3,gal
